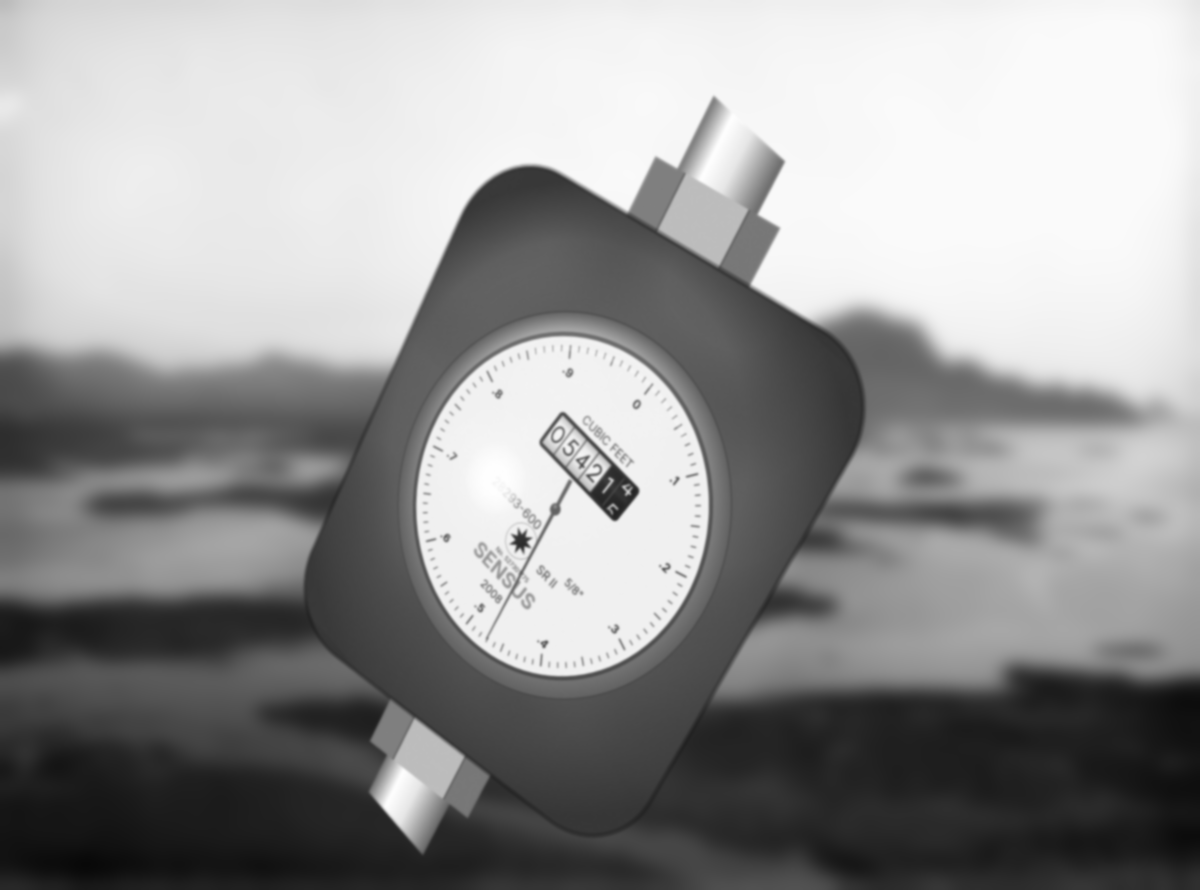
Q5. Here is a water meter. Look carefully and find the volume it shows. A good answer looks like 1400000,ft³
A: 54214.47,ft³
